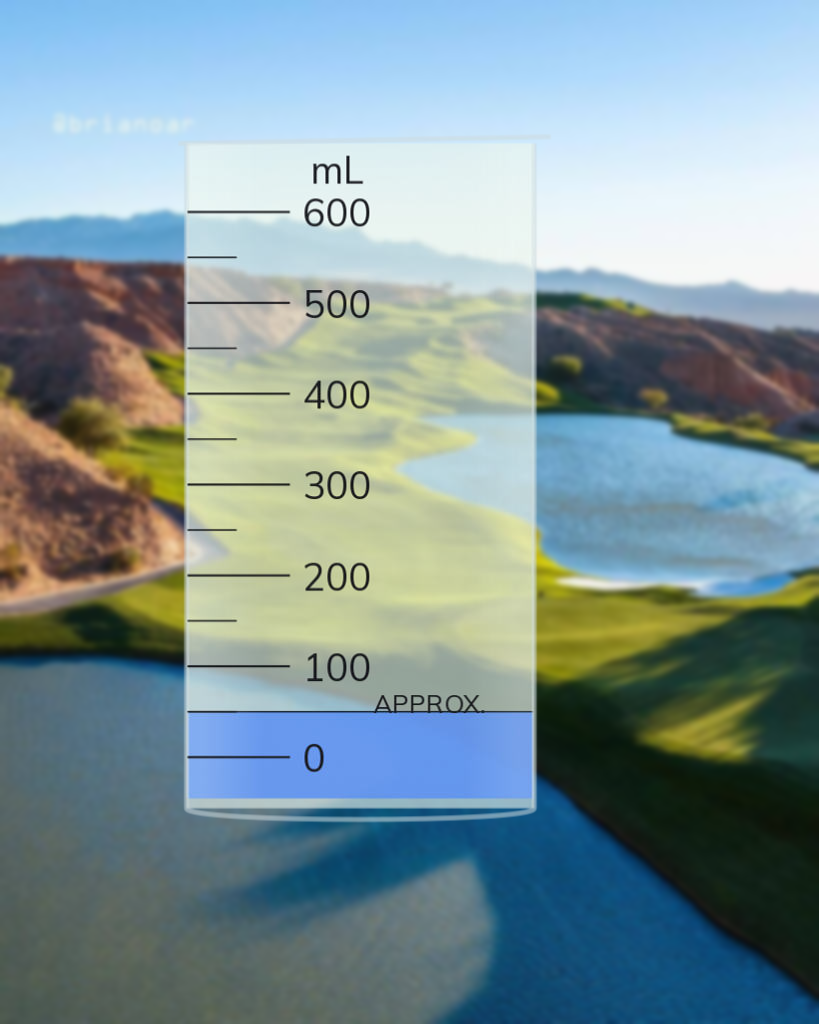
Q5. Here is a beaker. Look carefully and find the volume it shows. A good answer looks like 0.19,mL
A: 50,mL
